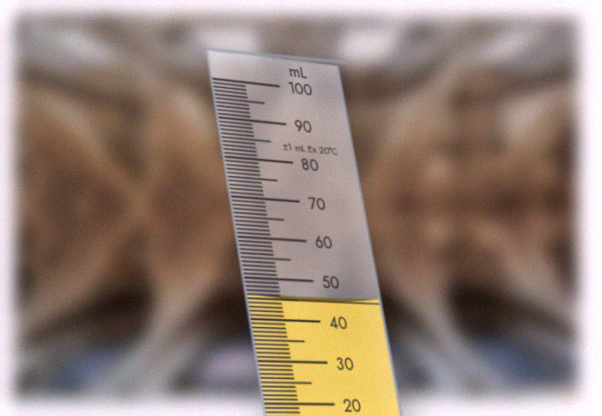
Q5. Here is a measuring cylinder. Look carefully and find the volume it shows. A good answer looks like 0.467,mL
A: 45,mL
